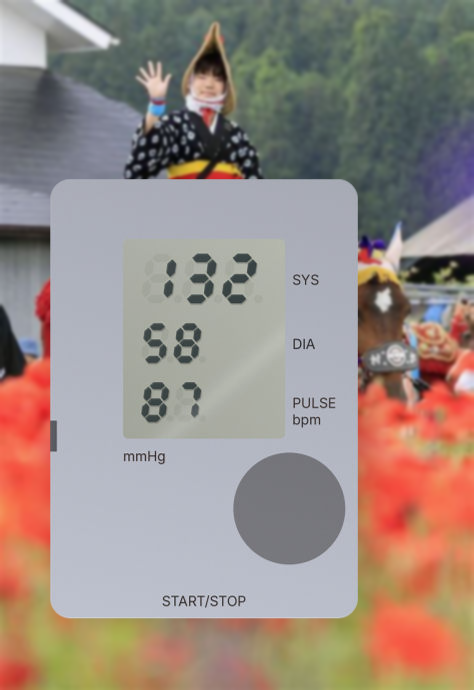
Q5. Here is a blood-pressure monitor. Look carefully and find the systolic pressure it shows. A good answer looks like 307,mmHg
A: 132,mmHg
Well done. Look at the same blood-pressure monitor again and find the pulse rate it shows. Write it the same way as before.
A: 87,bpm
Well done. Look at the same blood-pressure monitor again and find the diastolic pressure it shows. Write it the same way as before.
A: 58,mmHg
